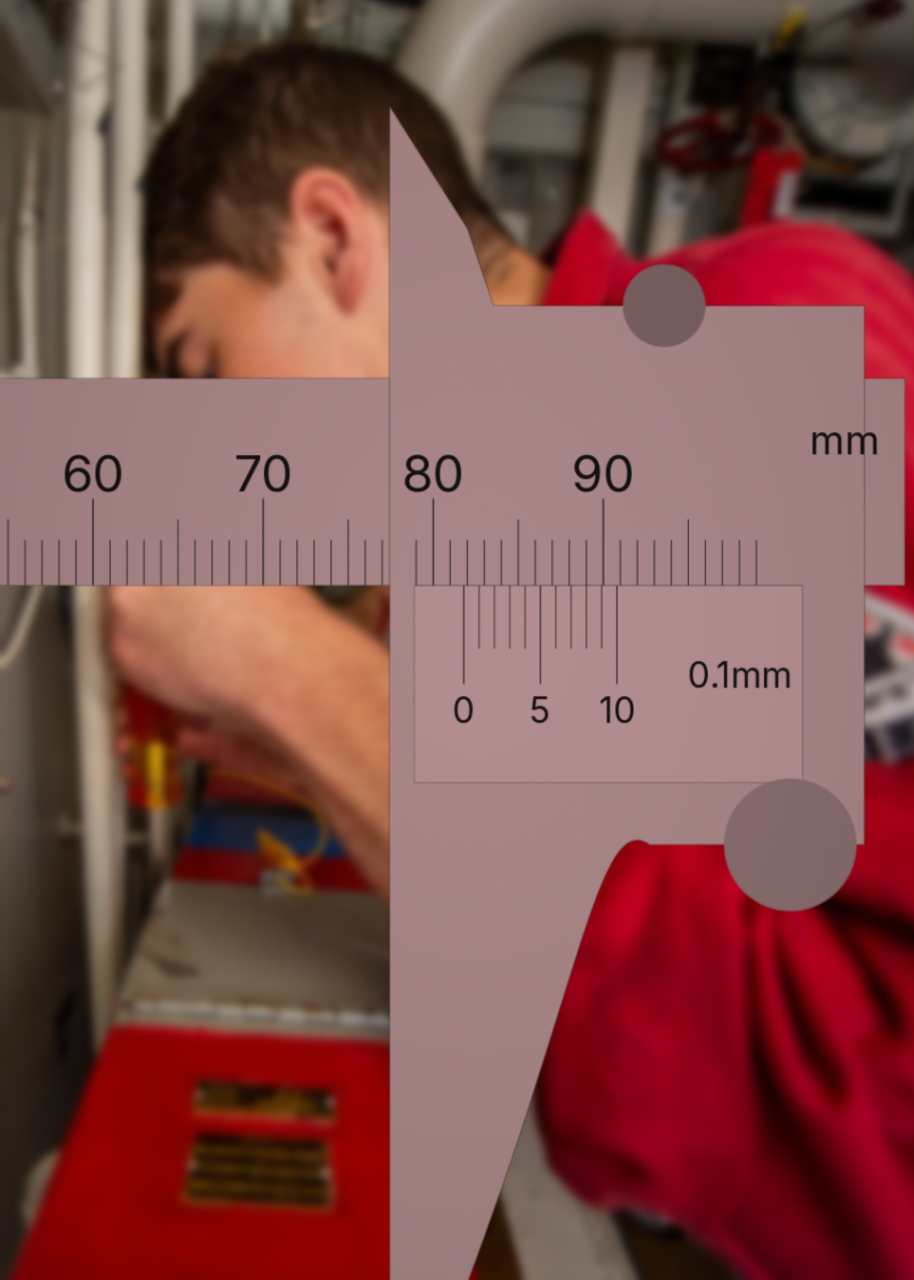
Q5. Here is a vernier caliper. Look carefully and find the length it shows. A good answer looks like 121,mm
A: 81.8,mm
